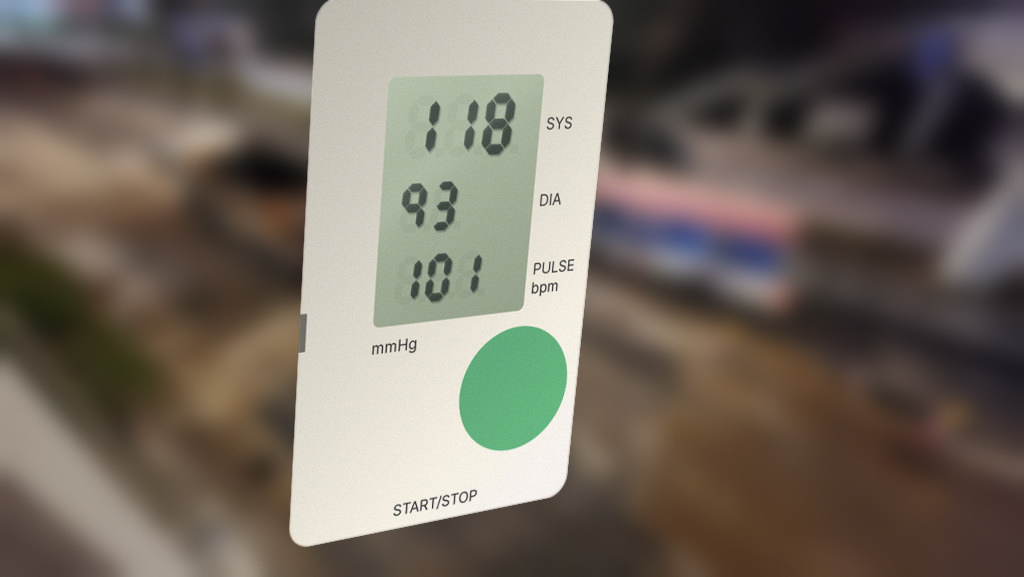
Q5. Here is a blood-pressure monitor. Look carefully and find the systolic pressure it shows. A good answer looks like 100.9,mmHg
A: 118,mmHg
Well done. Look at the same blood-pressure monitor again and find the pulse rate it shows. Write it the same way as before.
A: 101,bpm
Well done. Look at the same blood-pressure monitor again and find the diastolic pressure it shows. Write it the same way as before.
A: 93,mmHg
